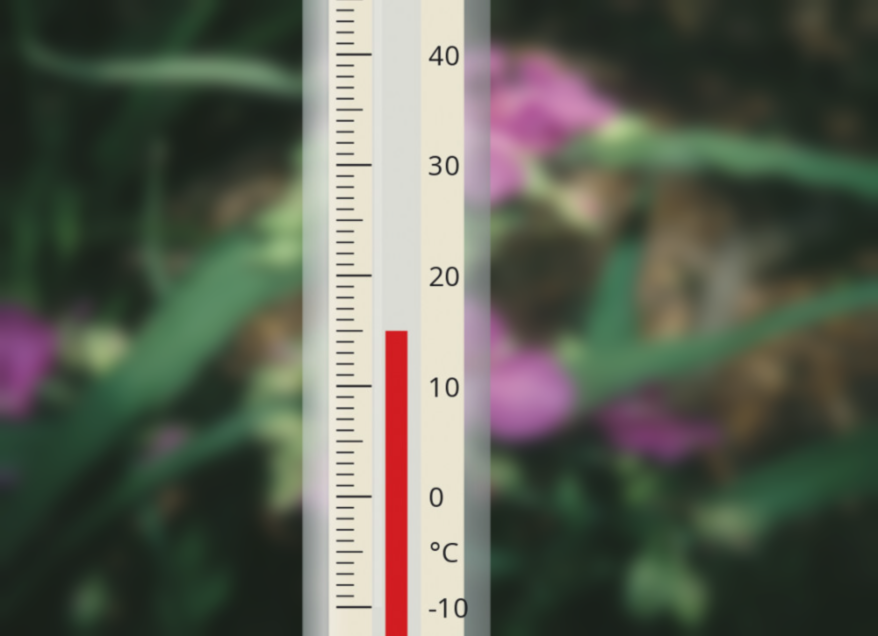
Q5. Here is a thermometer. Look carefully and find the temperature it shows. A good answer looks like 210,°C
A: 15,°C
